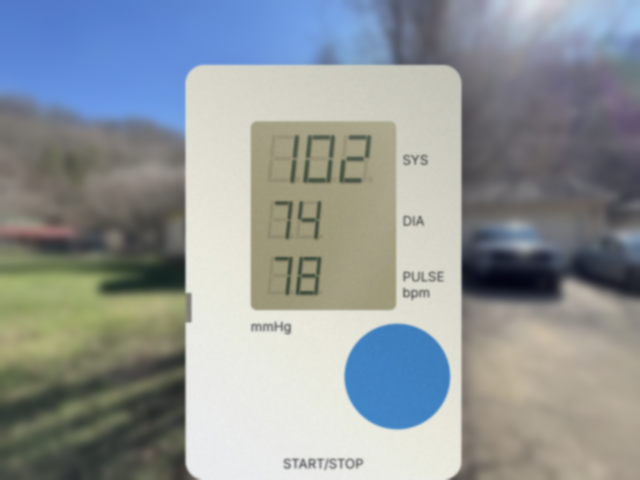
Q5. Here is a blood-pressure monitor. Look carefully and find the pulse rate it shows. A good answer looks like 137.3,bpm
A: 78,bpm
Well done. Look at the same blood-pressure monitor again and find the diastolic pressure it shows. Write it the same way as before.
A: 74,mmHg
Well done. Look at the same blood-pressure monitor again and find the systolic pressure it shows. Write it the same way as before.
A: 102,mmHg
